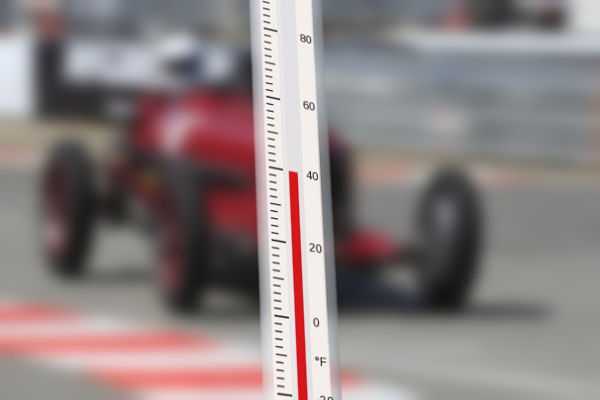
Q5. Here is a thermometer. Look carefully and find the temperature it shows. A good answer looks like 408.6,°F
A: 40,°F
